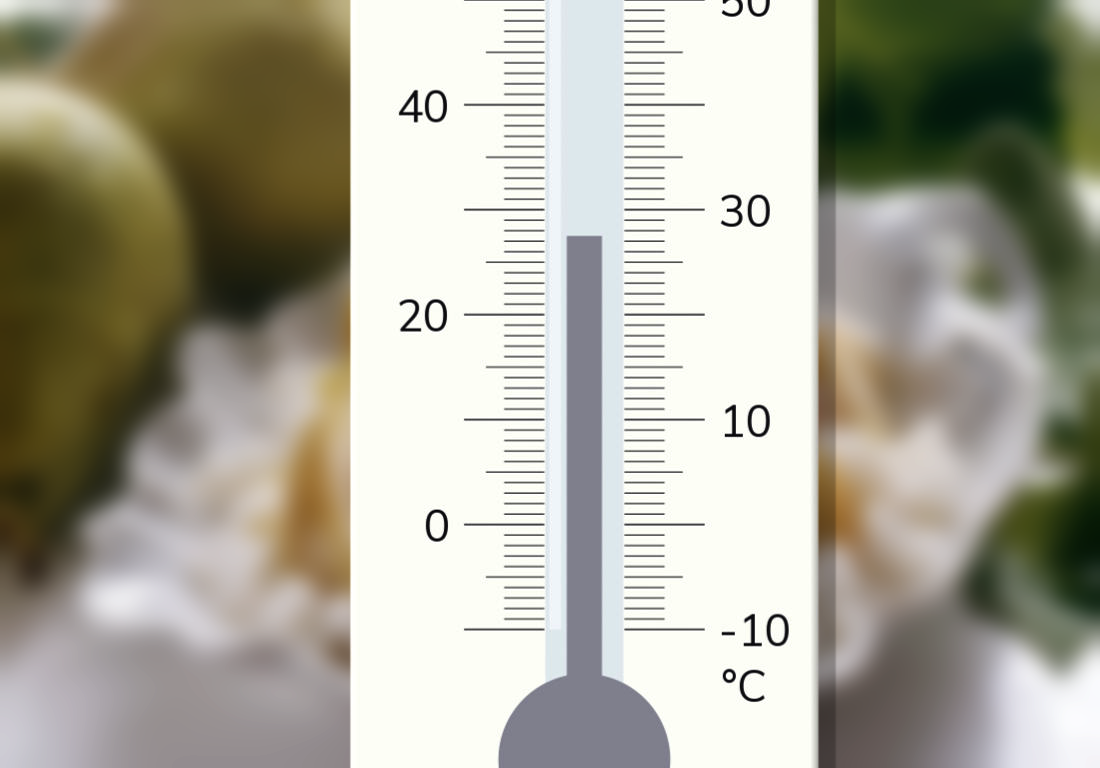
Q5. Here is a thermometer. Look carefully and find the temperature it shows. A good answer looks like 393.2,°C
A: 27.5,°C
